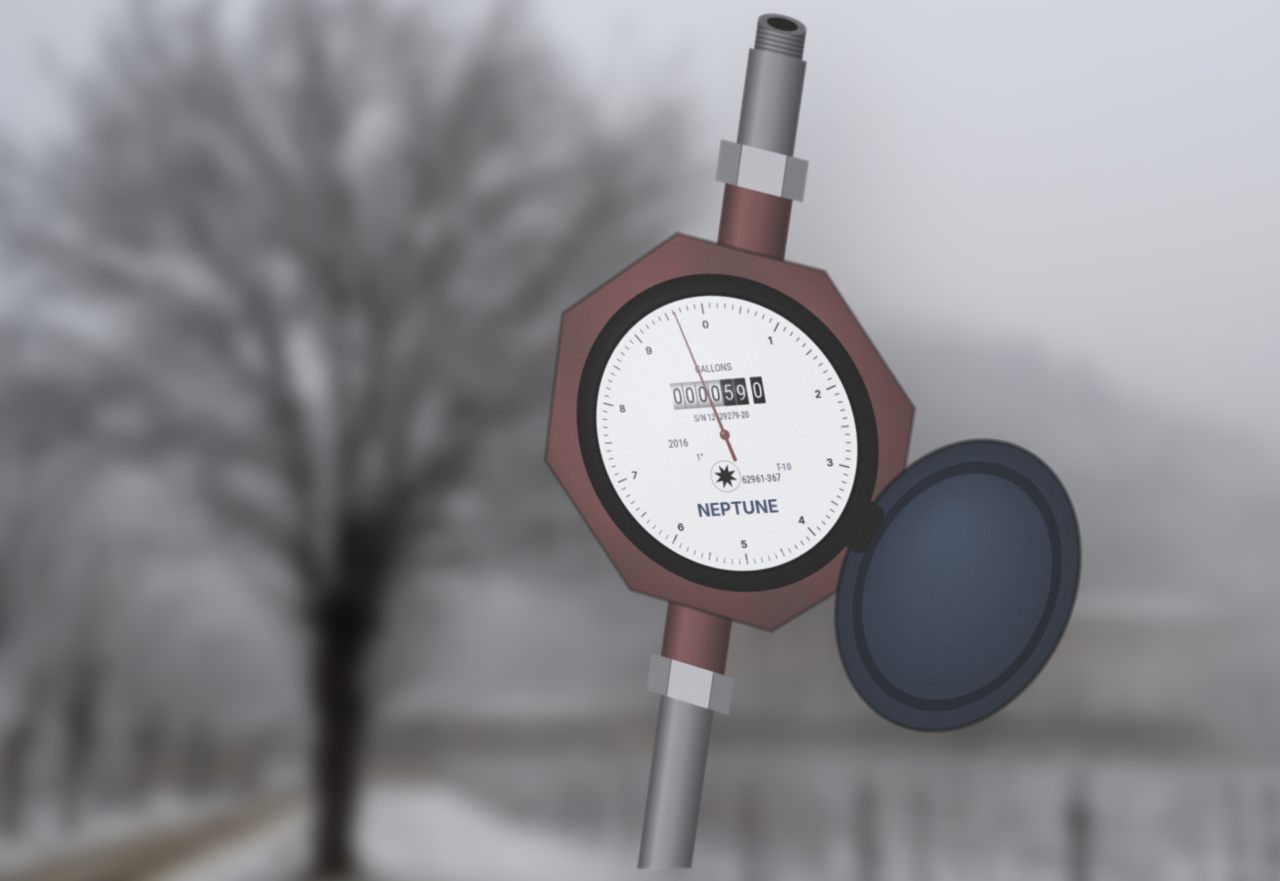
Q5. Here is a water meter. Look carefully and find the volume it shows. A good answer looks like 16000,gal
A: 589.6,gal
